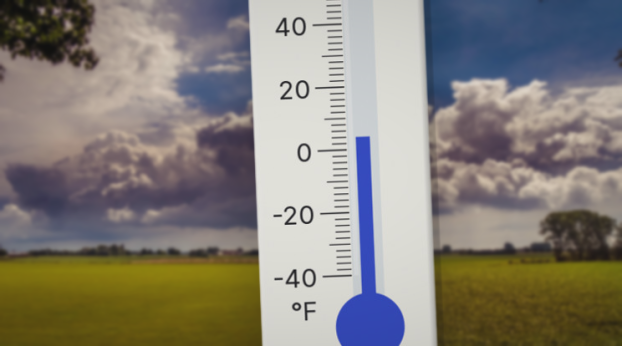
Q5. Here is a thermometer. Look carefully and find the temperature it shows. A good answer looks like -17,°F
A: 4,°F
